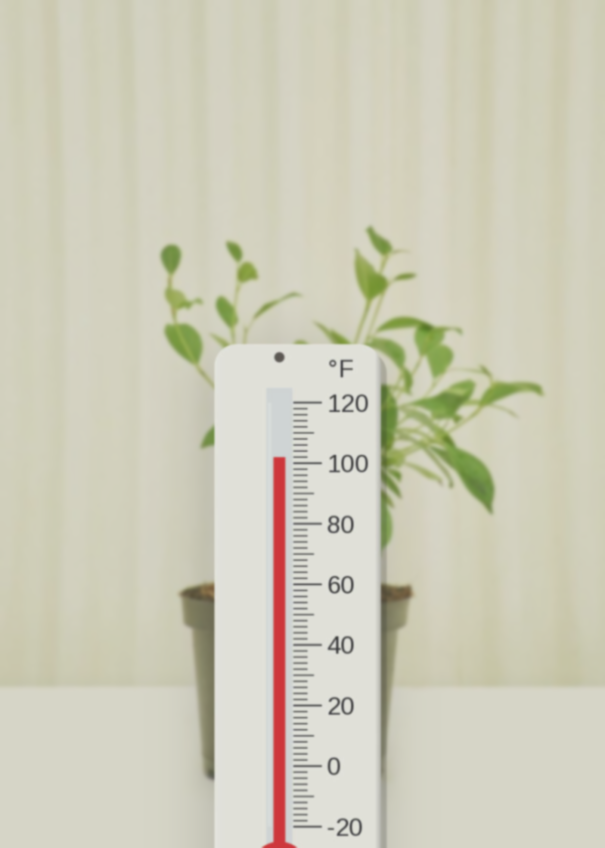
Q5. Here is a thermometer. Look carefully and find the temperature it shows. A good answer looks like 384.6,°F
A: 102,°F
